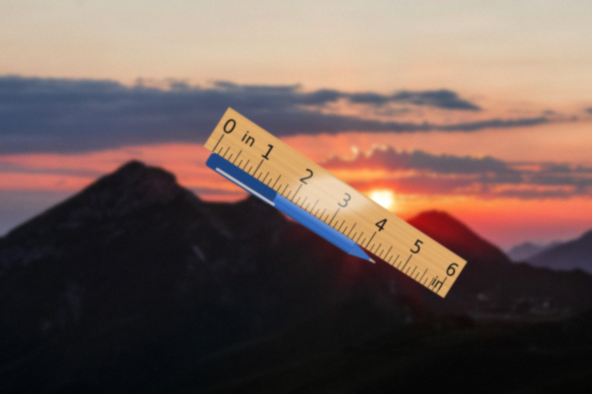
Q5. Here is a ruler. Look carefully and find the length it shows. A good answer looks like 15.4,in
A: 4.375,in
